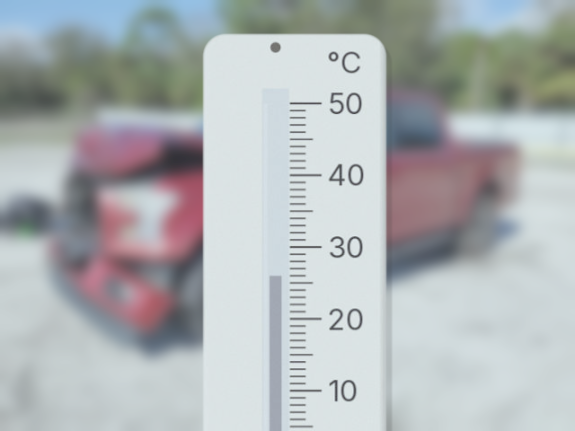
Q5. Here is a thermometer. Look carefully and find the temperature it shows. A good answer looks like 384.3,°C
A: 26,°C
